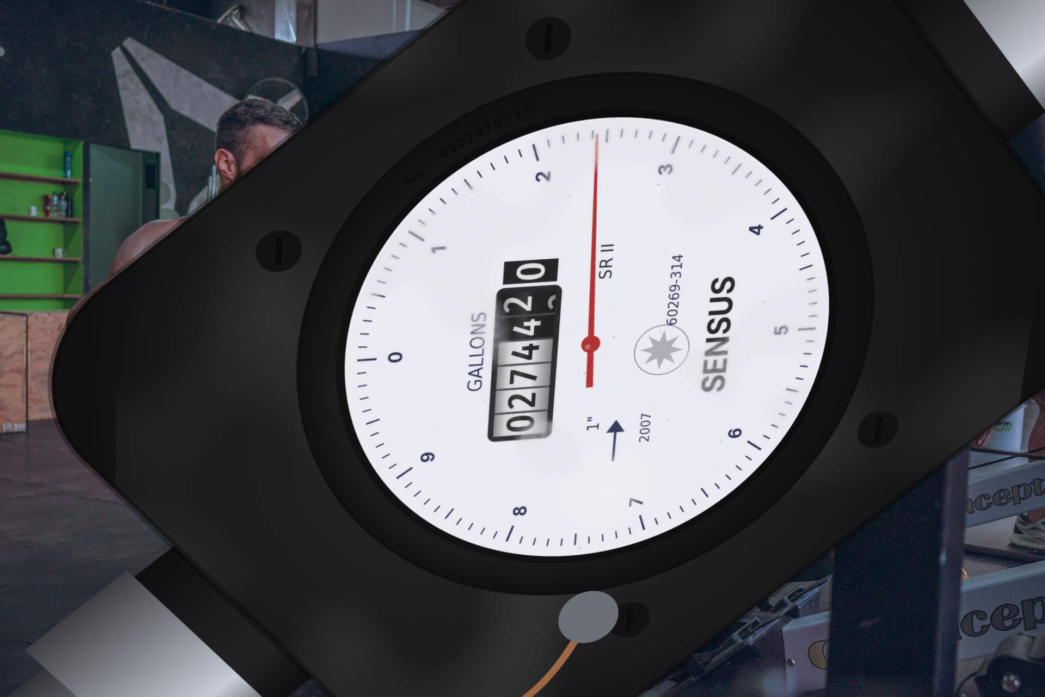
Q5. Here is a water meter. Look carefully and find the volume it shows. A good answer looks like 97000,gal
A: 274422.4,gal
